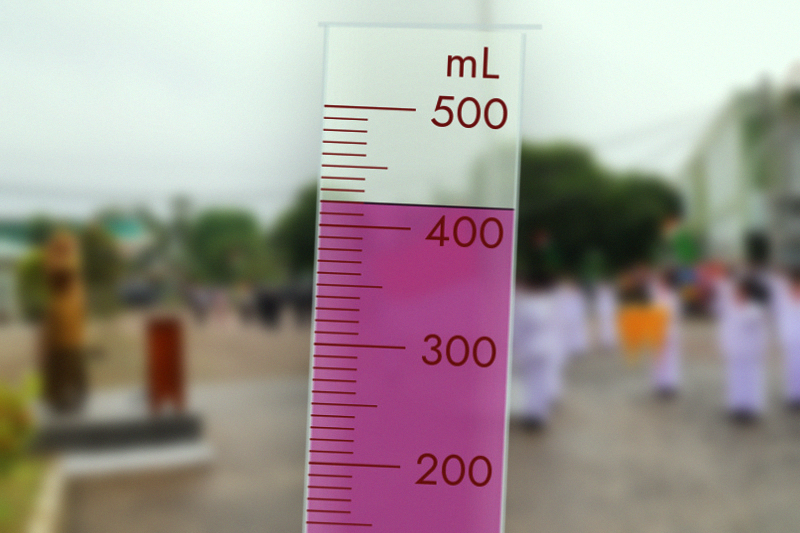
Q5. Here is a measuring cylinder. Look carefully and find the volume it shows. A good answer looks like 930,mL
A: 420,mL
